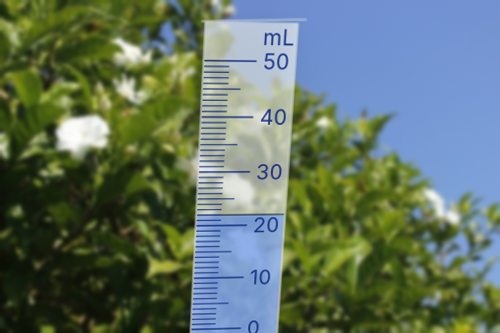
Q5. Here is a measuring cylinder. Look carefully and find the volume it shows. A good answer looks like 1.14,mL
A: 22,mL
